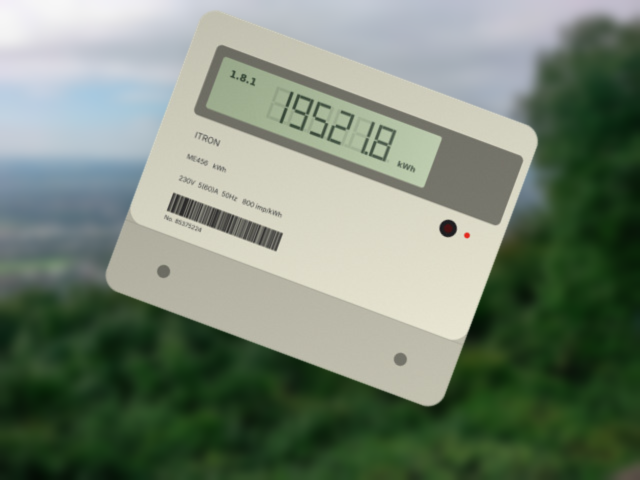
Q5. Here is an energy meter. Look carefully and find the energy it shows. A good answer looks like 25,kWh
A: 19521.8,kWh
